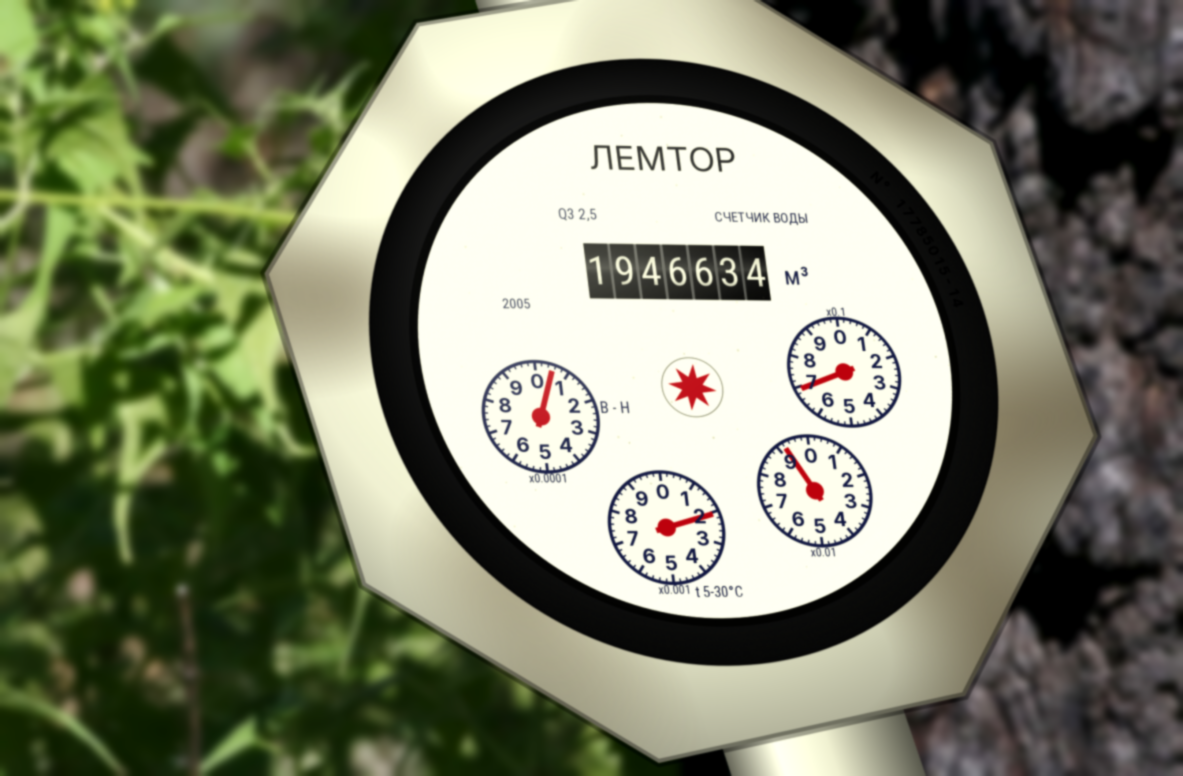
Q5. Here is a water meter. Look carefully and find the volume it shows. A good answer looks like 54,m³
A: 1946634.6920,m³
